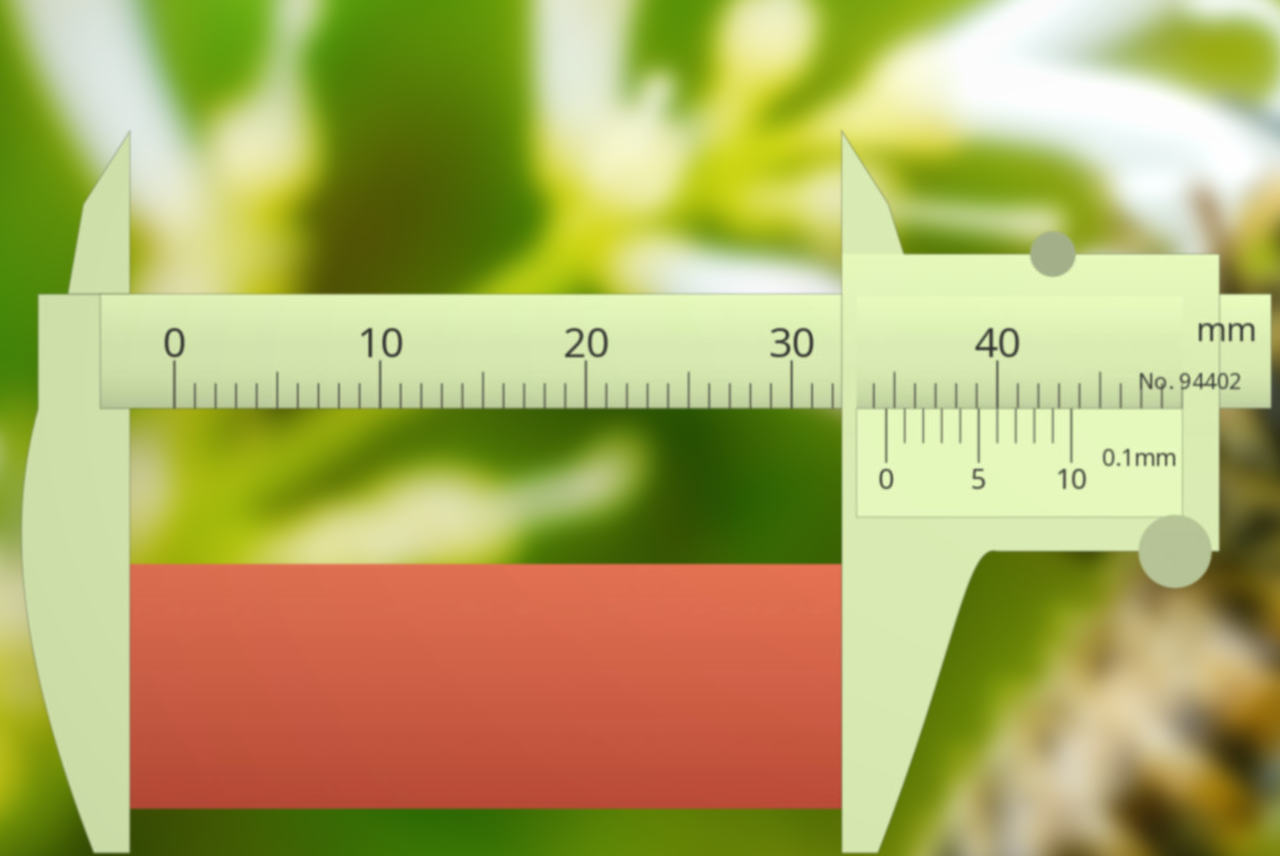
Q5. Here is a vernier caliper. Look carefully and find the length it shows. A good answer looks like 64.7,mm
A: 34.6,mm
